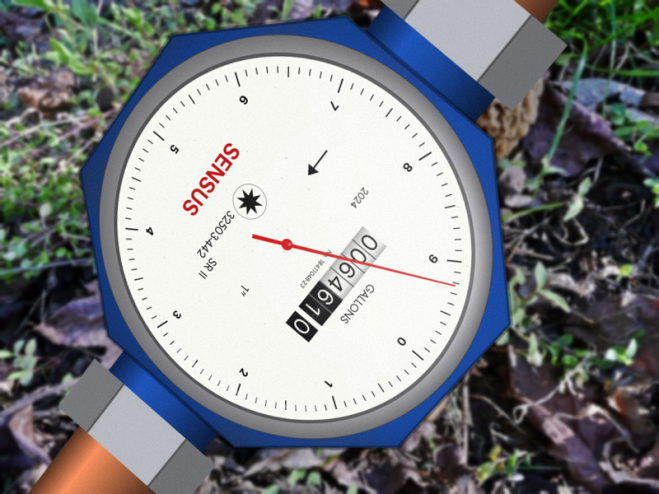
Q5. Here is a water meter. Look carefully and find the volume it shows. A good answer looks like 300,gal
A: 64609.2,gal
